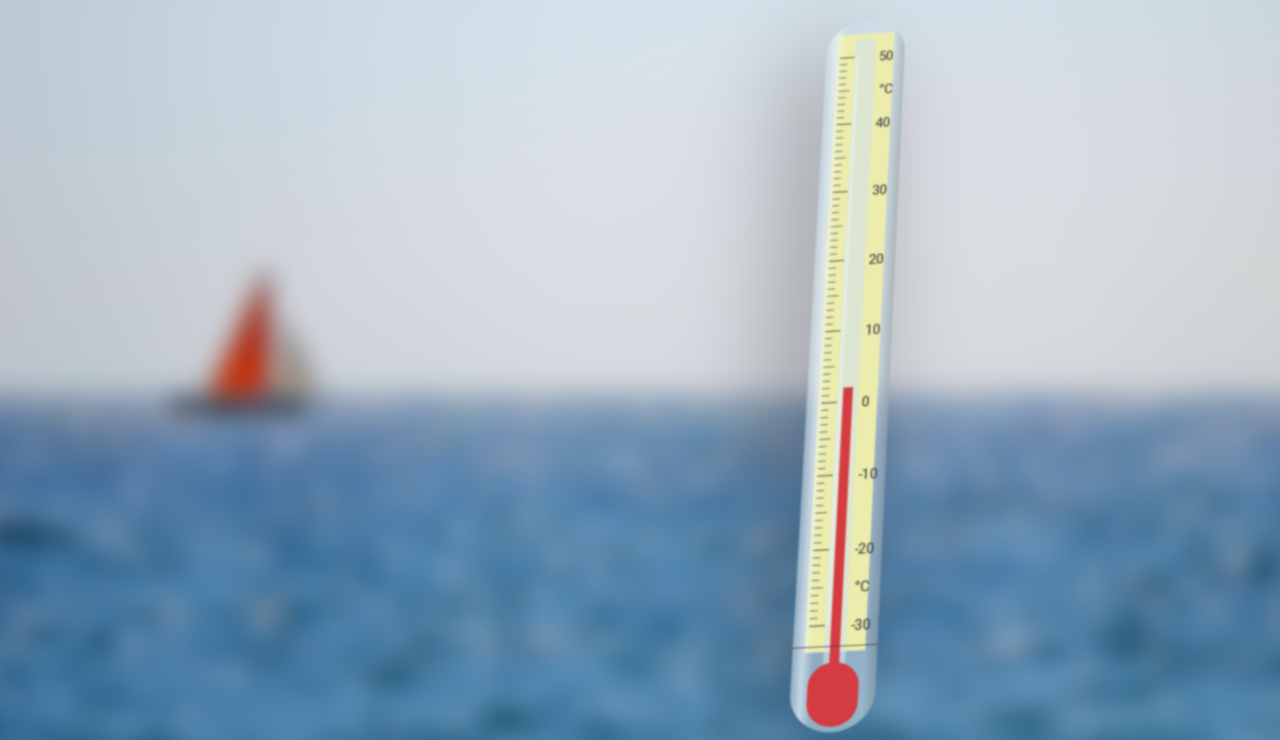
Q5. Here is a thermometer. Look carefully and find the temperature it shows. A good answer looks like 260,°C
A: 2,°C
